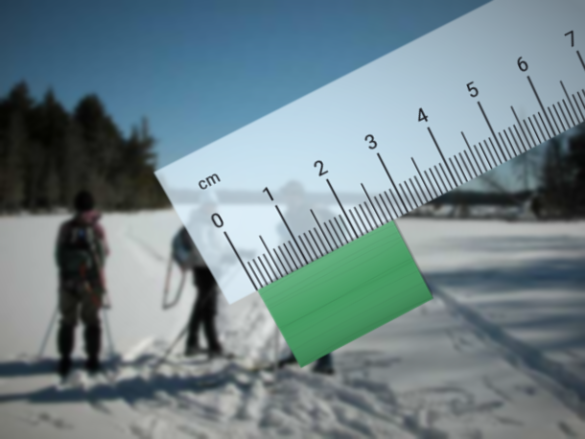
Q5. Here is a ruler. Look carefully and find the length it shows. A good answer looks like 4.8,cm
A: 2.7,cm
